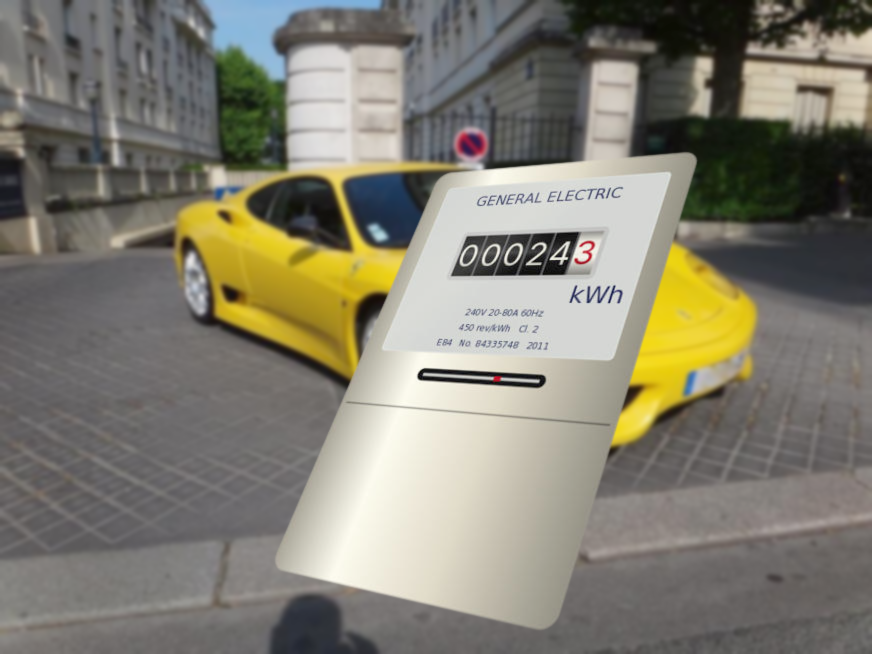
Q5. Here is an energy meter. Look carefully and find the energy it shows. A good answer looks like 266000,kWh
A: 24.3,kWh
